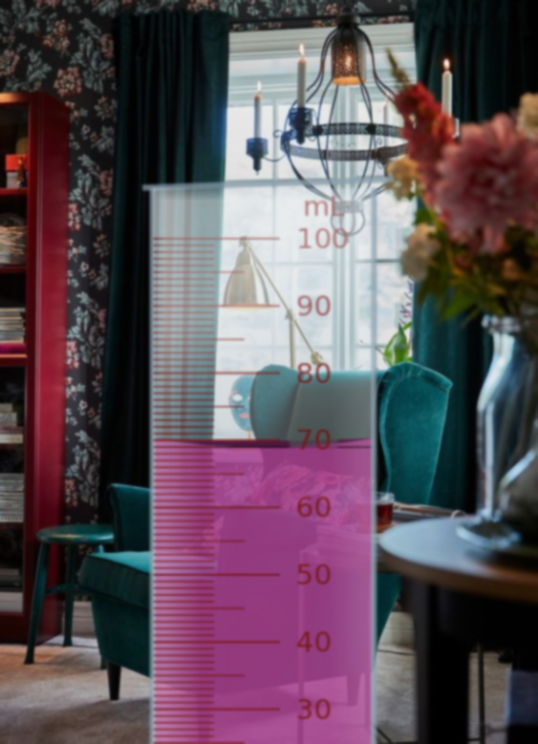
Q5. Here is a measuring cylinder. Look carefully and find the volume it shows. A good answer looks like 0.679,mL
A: 69,mL
